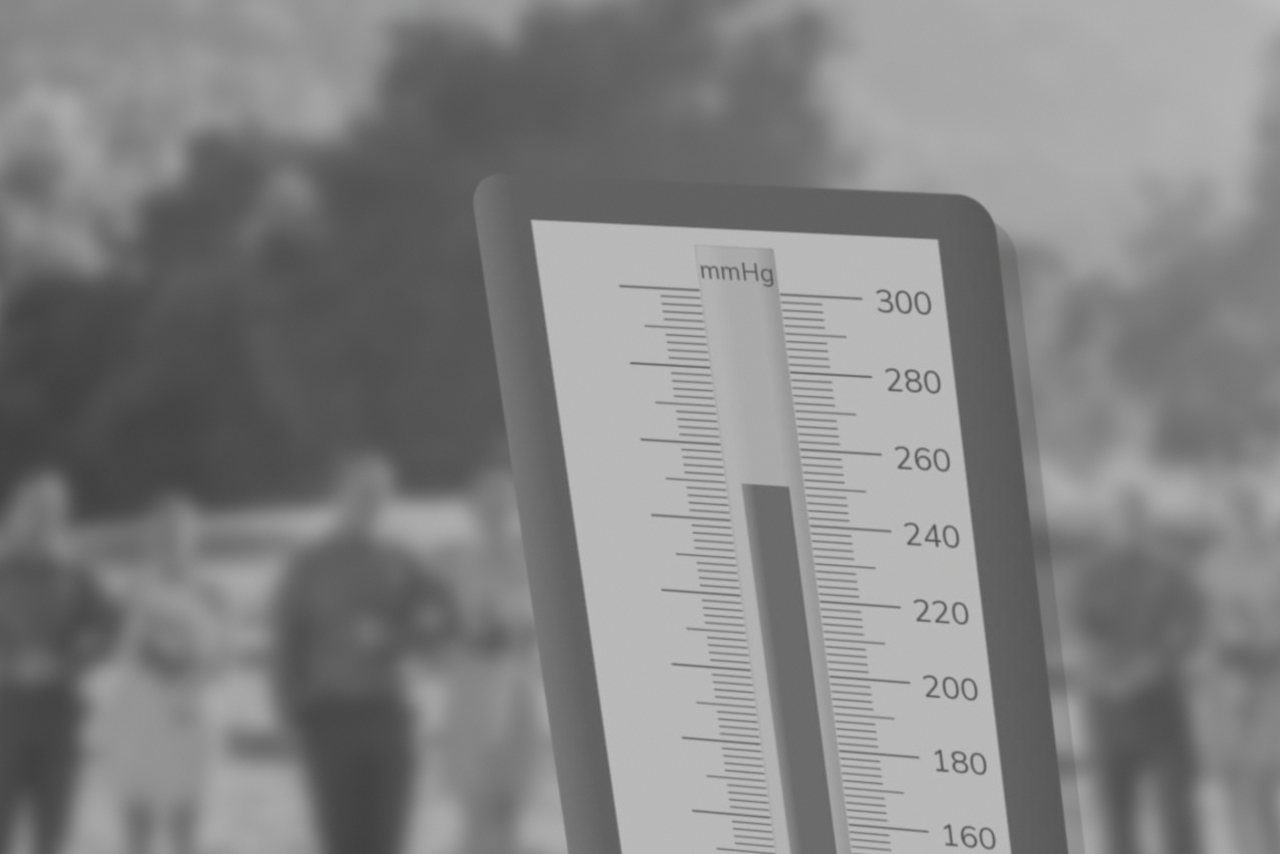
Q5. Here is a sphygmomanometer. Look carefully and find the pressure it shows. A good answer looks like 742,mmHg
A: 250,mmHg
